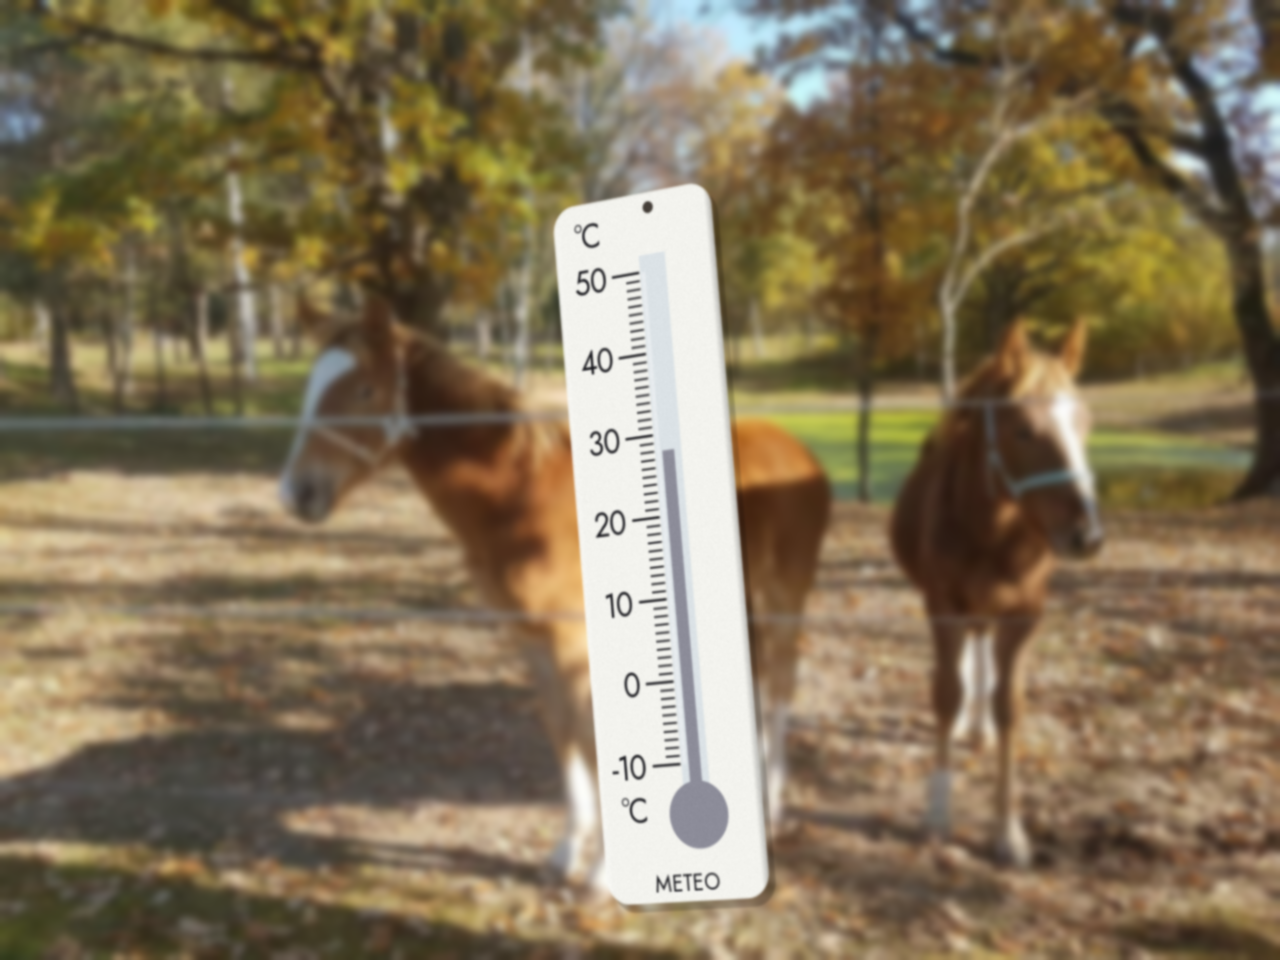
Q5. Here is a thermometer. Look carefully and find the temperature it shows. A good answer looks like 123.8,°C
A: 28,°C
